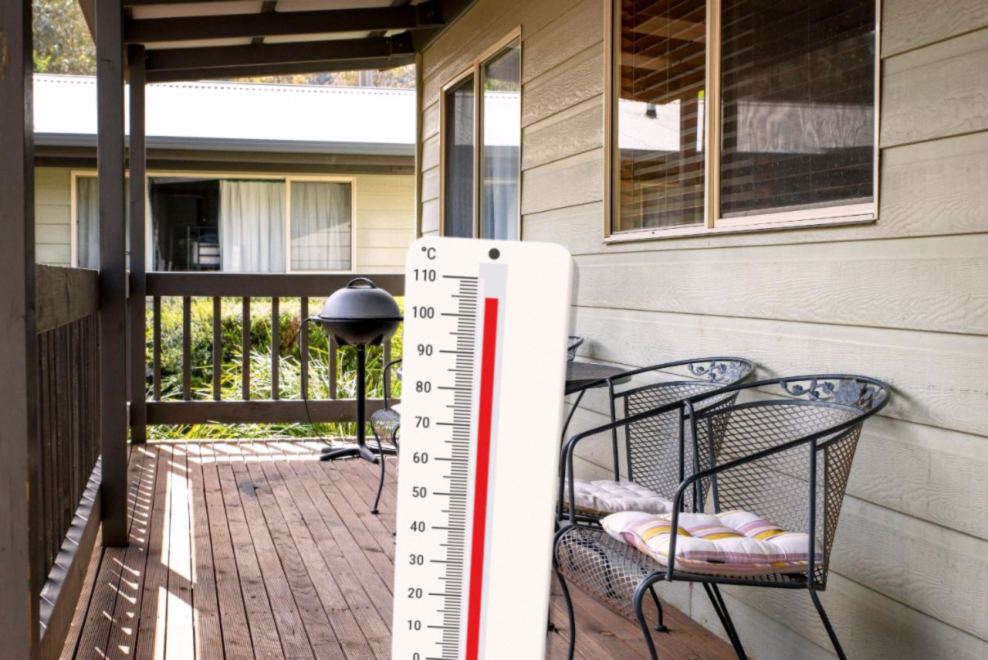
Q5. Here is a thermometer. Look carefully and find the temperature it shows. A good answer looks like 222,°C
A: 105,°C
